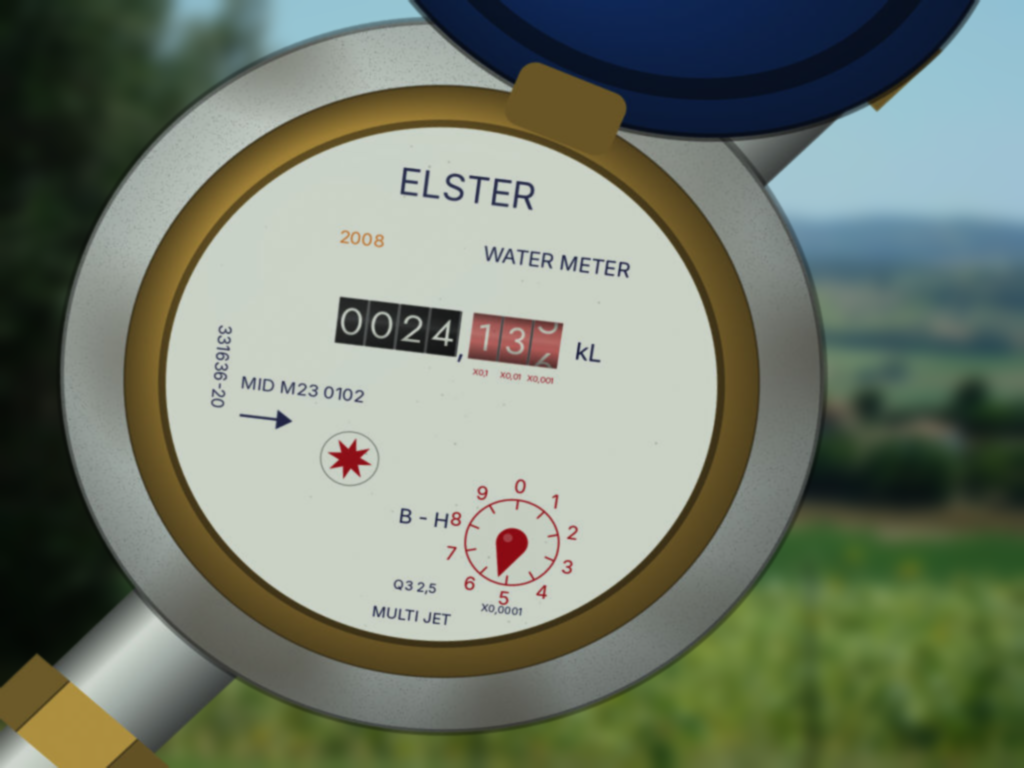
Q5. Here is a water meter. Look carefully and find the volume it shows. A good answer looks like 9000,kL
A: 24.1355,kL
